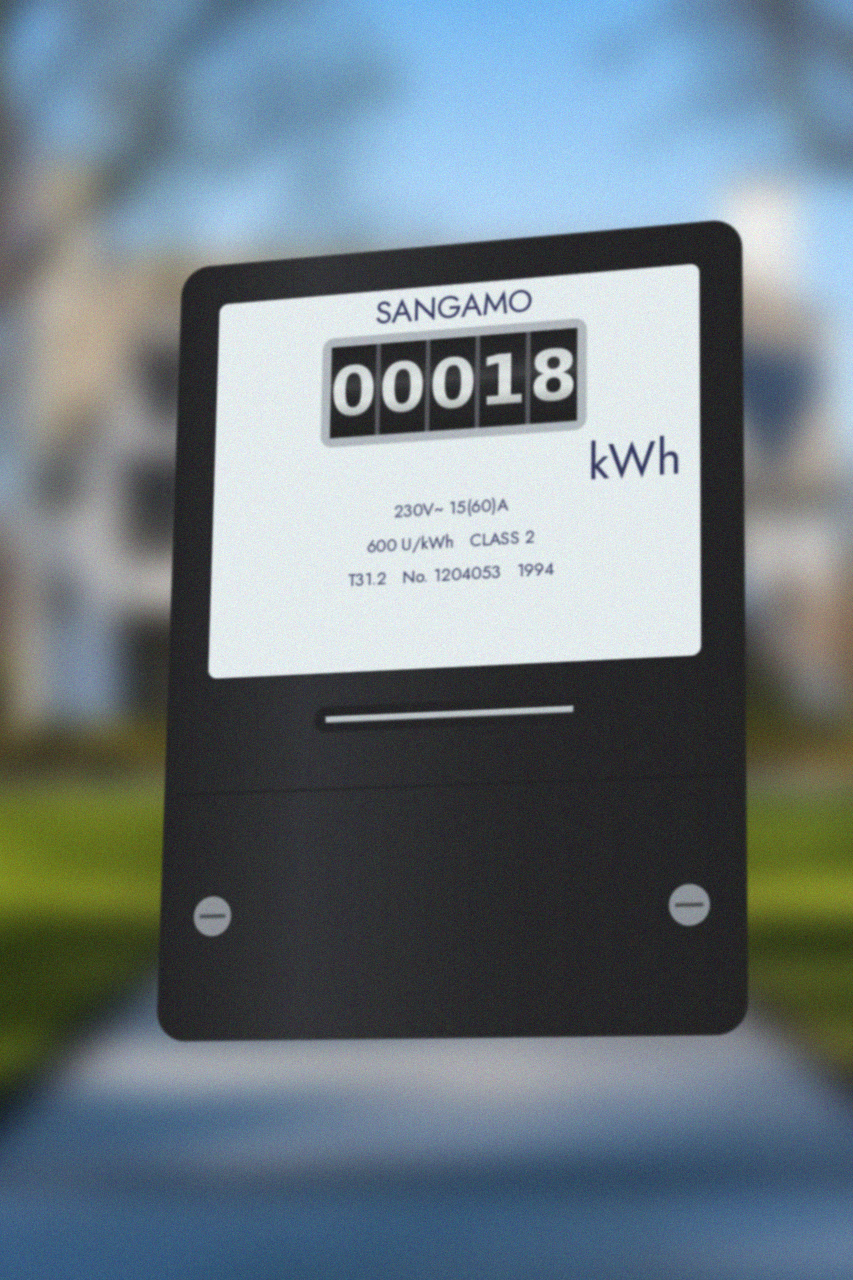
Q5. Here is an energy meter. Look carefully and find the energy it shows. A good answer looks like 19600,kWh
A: 18,kWh
